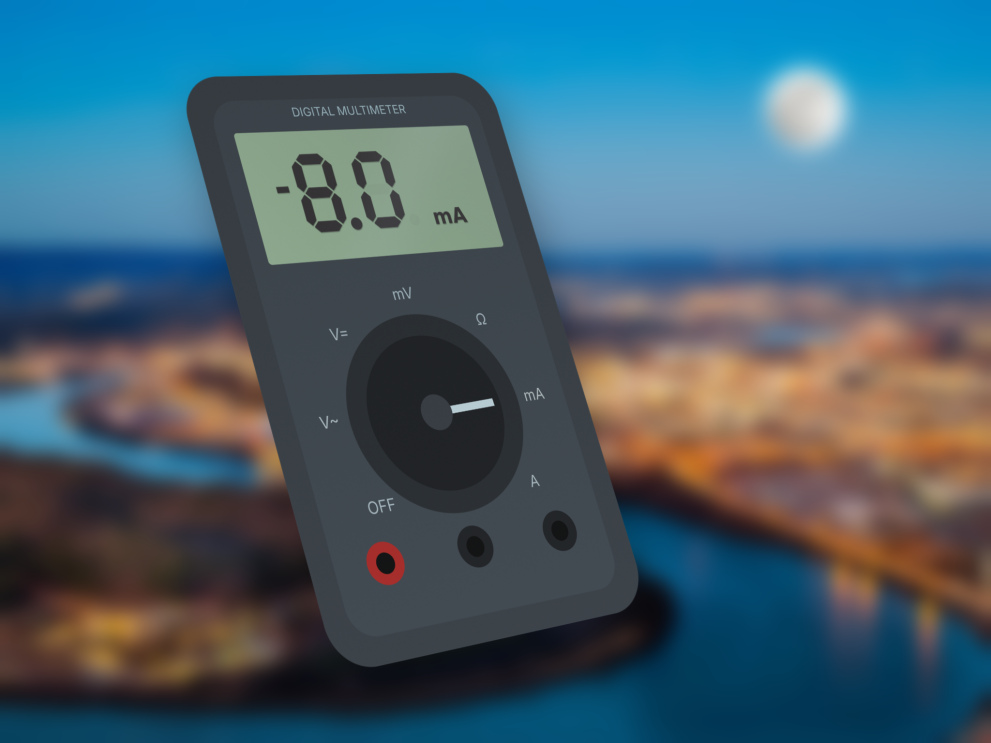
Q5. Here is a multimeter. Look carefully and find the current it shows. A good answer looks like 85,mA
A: -8.0,mA
